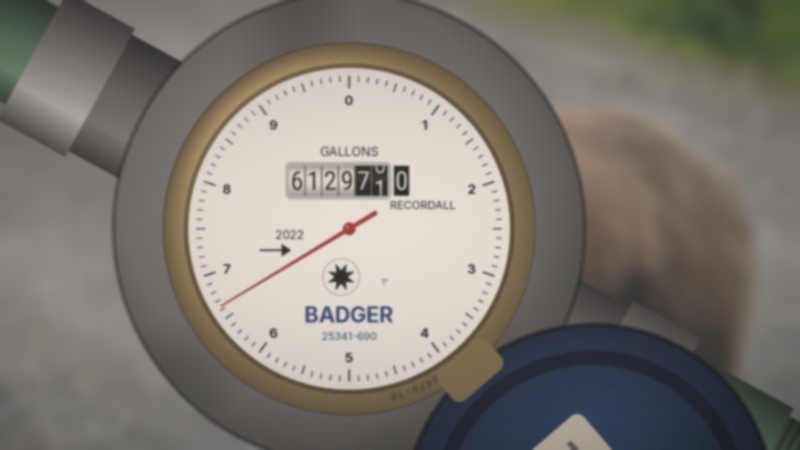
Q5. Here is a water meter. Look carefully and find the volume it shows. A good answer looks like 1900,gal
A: 6129706.6,gal
